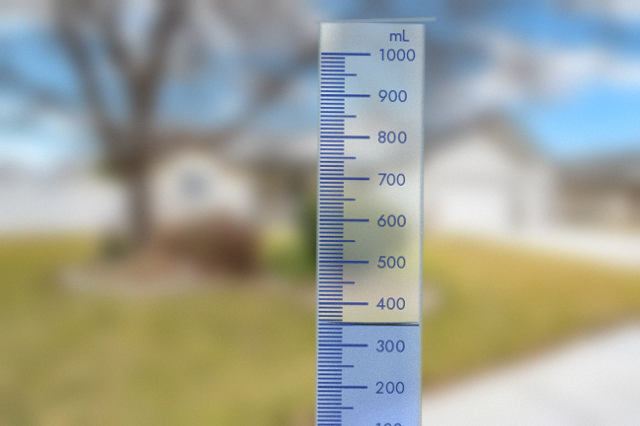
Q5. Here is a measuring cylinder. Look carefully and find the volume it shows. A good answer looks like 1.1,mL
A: 350,mL
